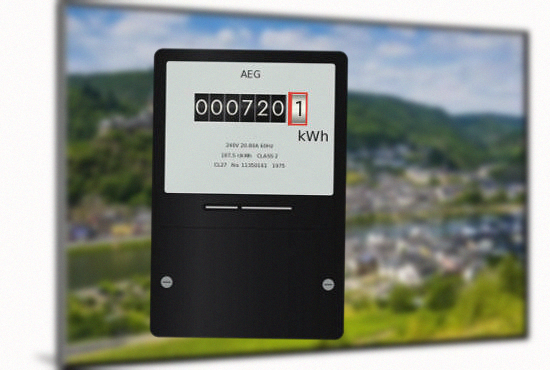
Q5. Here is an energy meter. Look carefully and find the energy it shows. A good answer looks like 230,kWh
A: 720.1,kWh
